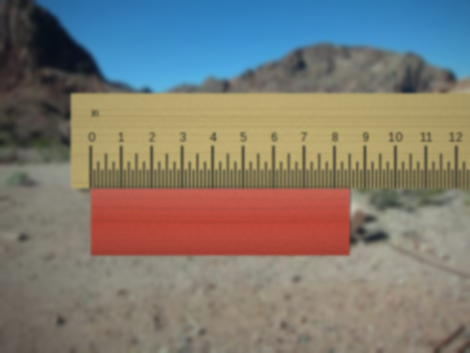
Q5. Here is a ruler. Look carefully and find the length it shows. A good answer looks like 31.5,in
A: 8.5,in
